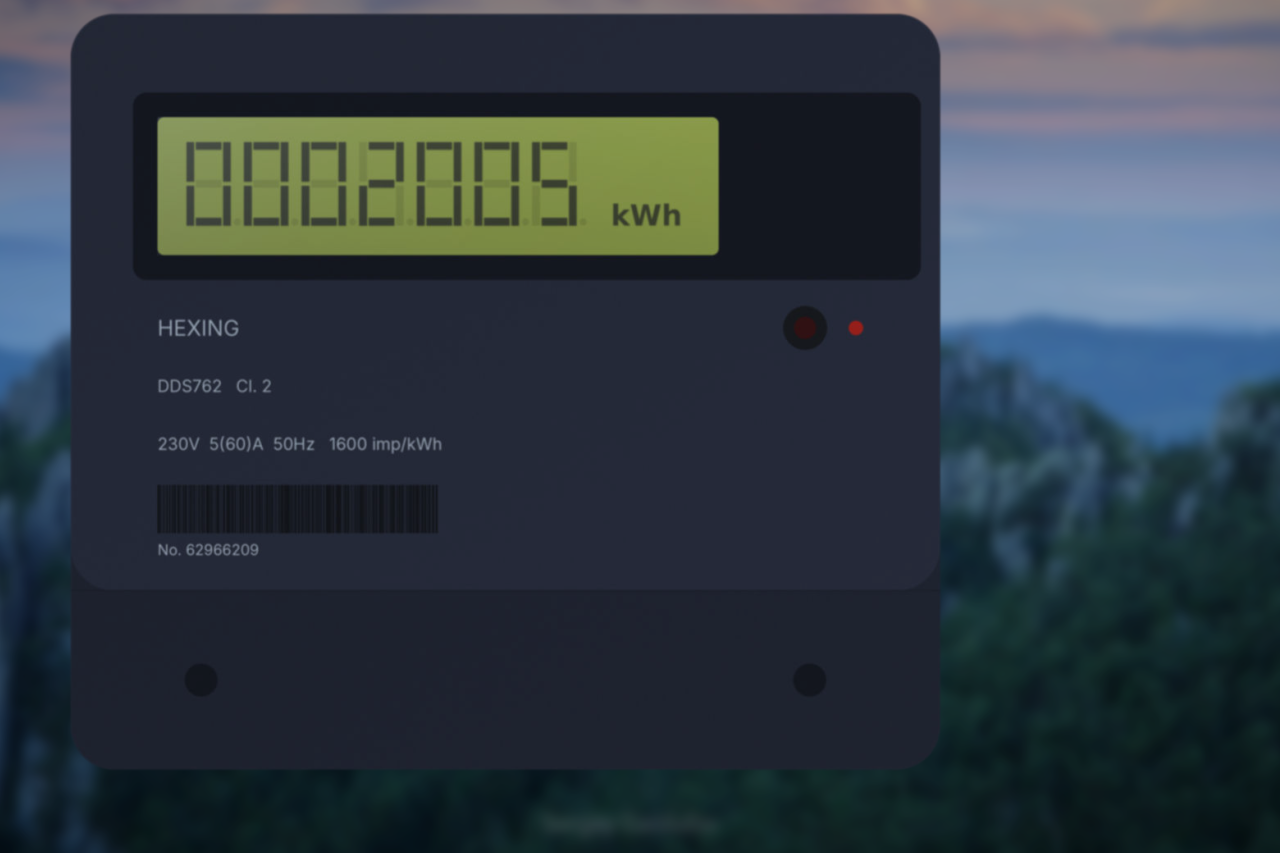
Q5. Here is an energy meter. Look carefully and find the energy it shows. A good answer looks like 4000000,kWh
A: 2005,kWh
